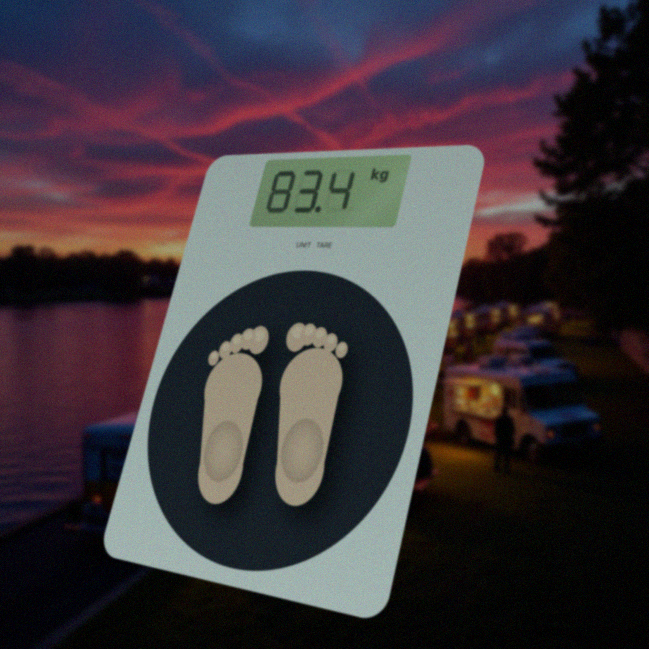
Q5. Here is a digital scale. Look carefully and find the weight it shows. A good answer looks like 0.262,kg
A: 83.4,kg
